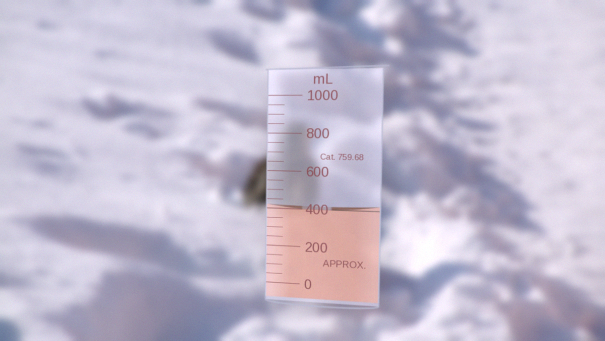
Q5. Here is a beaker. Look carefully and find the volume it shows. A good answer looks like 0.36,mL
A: 400,mL
